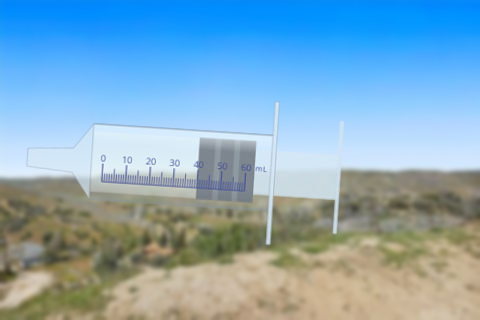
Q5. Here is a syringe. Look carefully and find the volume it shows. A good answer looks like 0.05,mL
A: 40,mL
